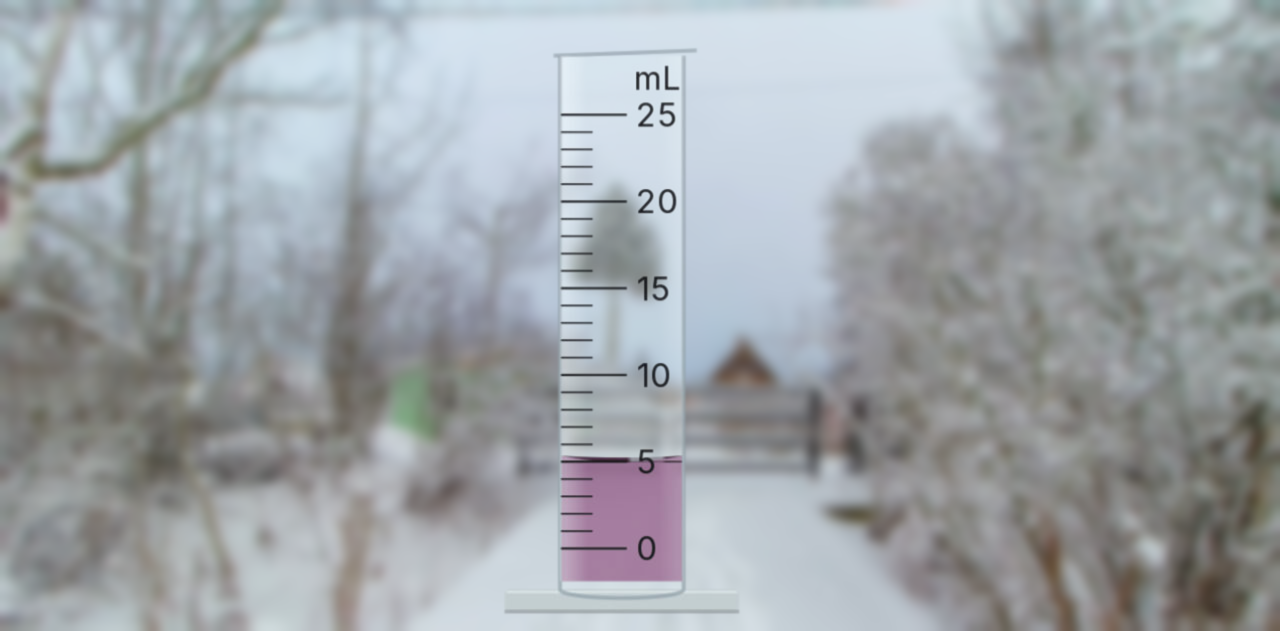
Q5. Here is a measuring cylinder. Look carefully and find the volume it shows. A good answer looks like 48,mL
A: 5,mL
